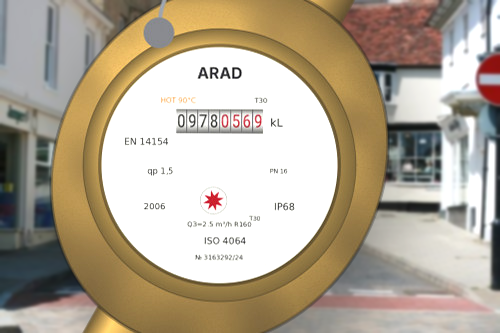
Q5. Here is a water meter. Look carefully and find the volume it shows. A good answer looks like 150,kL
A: 978.0569,kL
